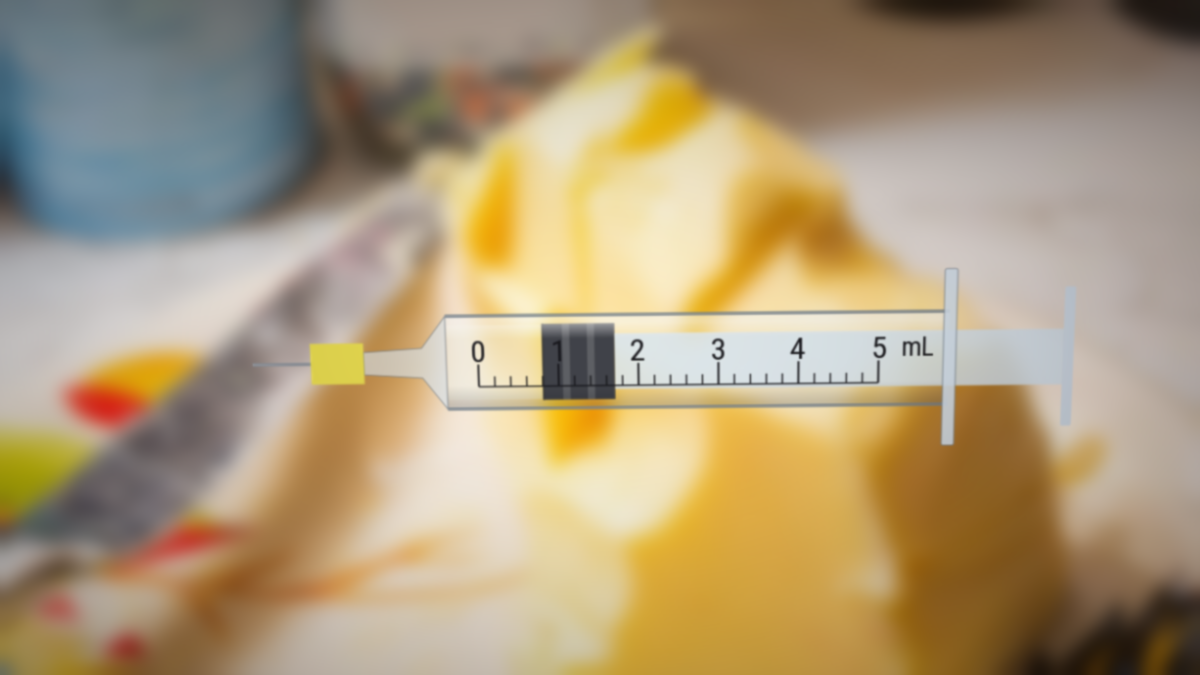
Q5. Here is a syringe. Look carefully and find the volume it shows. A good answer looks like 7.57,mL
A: 0.8,mL
